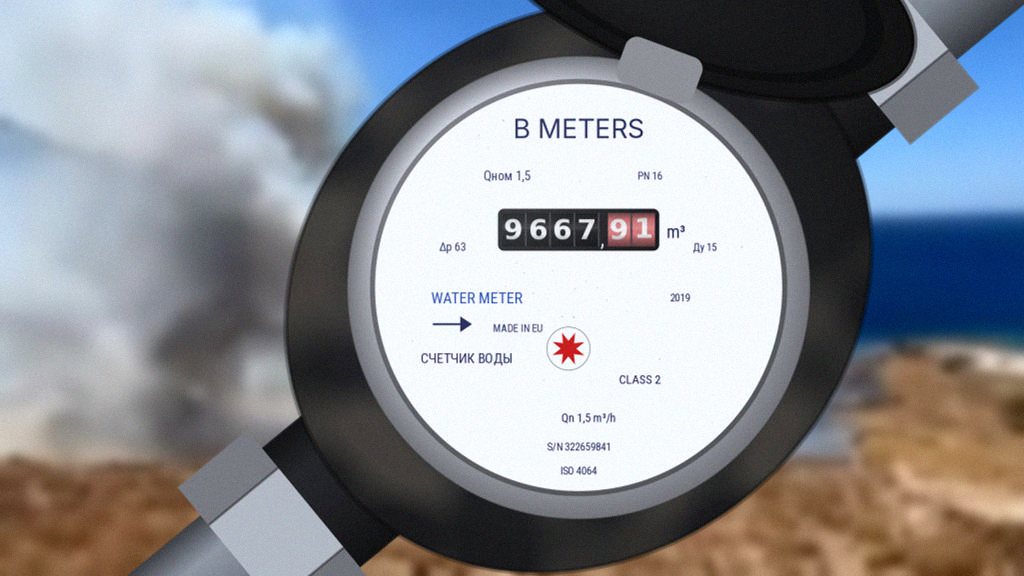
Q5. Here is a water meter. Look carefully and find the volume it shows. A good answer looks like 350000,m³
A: 9667.91,m³
